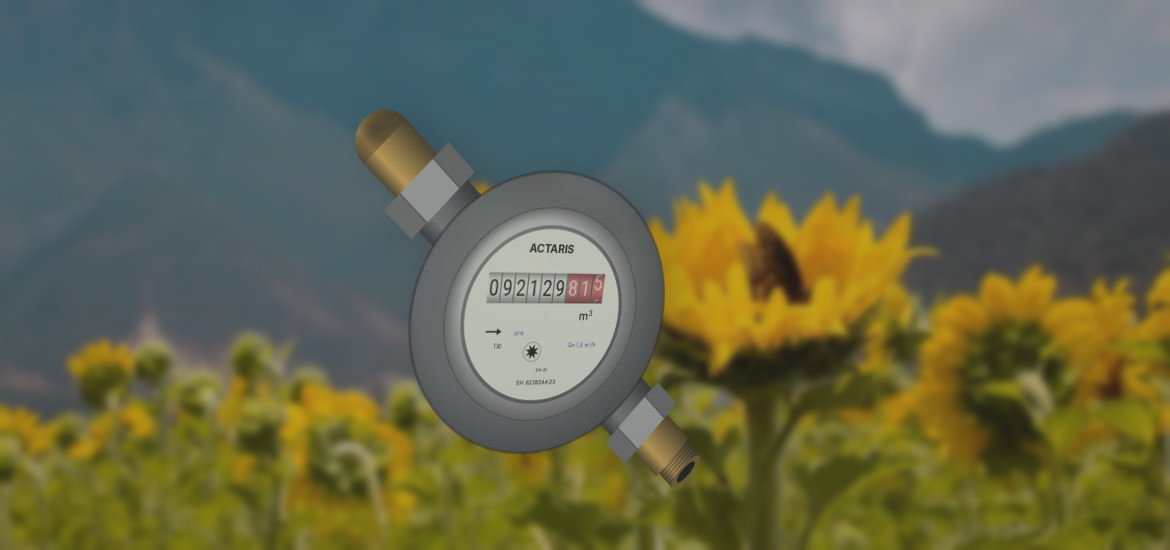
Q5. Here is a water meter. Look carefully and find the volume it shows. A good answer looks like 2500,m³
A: 92129.815,m³
